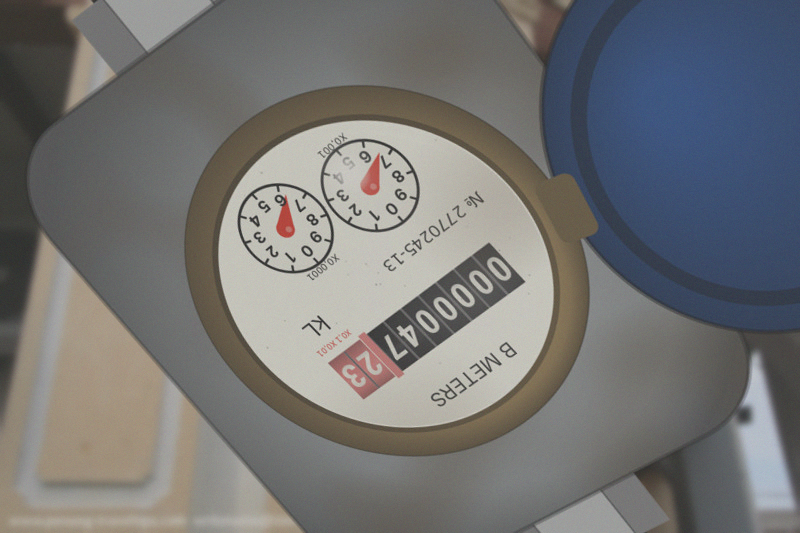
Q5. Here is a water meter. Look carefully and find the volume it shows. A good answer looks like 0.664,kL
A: 47.2366,kL
